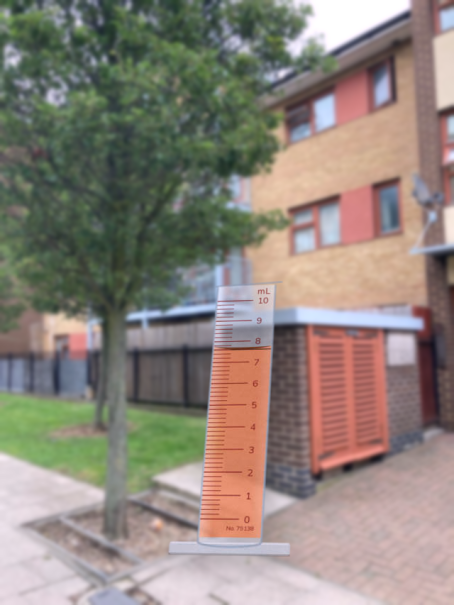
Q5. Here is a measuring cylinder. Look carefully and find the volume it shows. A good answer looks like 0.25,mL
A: 7.6,mL
